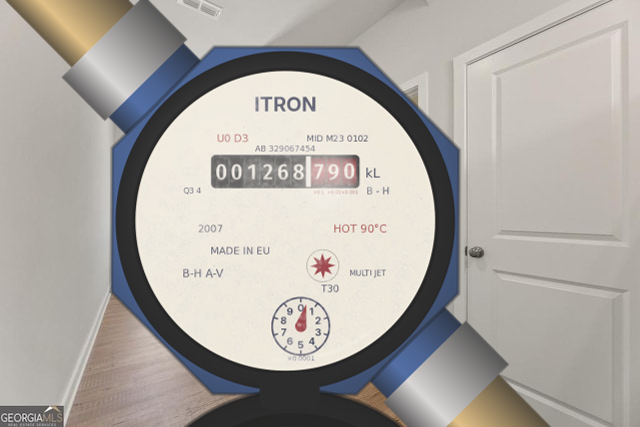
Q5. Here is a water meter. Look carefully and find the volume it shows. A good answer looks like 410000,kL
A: 1268.7900,kL
